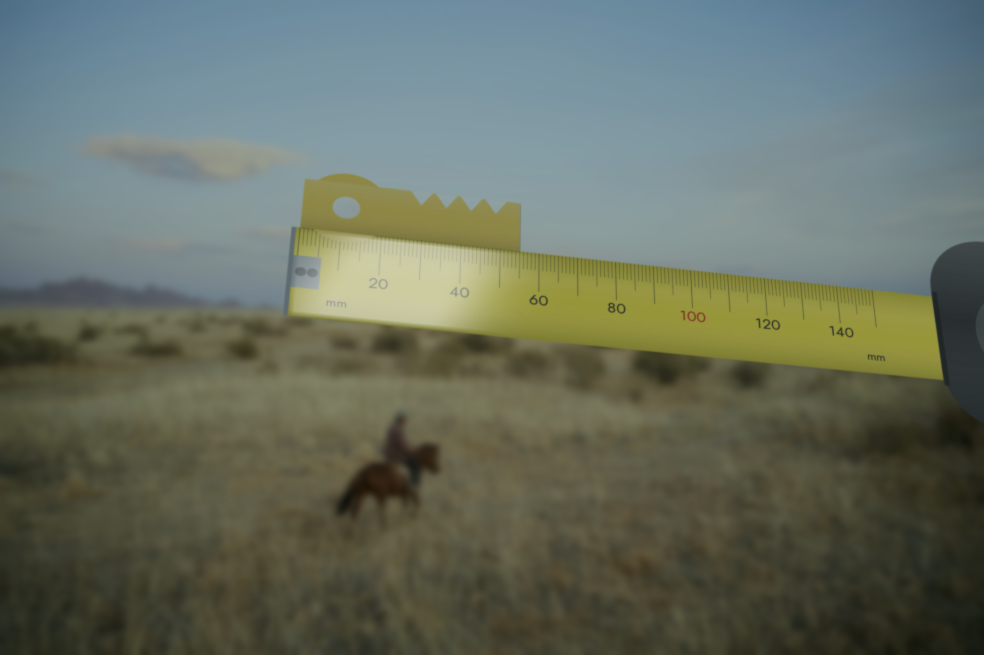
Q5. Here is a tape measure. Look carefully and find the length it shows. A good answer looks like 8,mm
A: 55,mm
